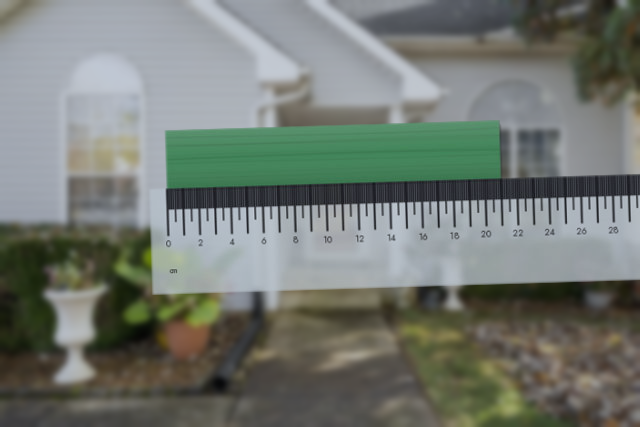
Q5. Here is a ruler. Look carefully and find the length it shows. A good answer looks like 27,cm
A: 21,cm
